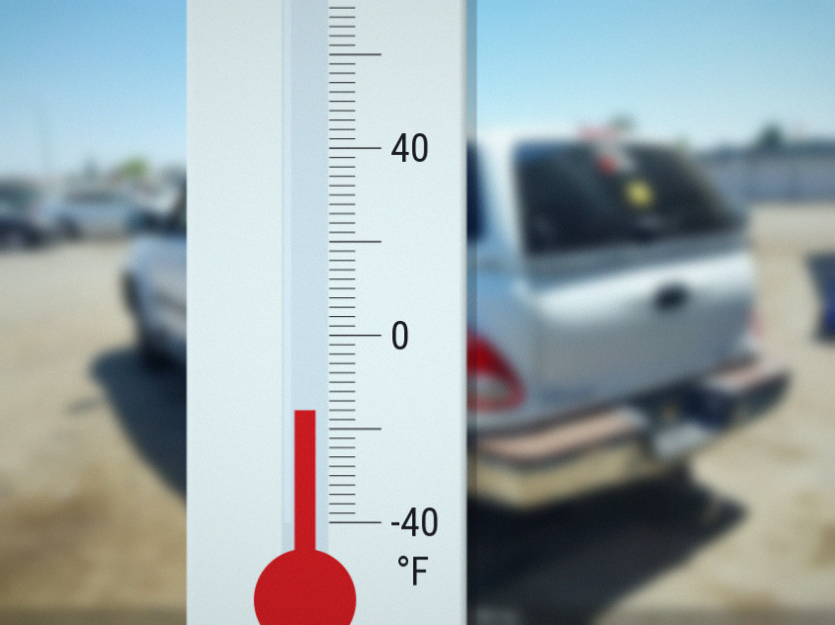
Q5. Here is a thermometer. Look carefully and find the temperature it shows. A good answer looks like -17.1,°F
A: -16,°F
